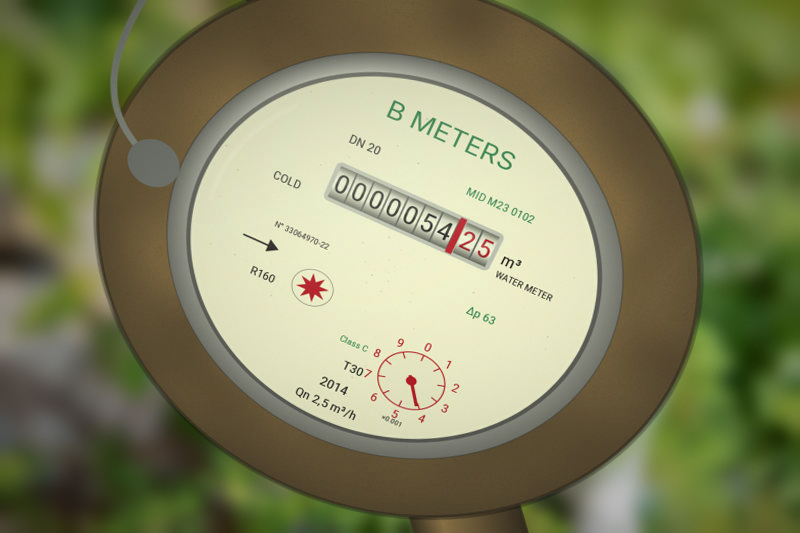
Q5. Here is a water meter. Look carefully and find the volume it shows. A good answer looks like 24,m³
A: 54.254,m³
